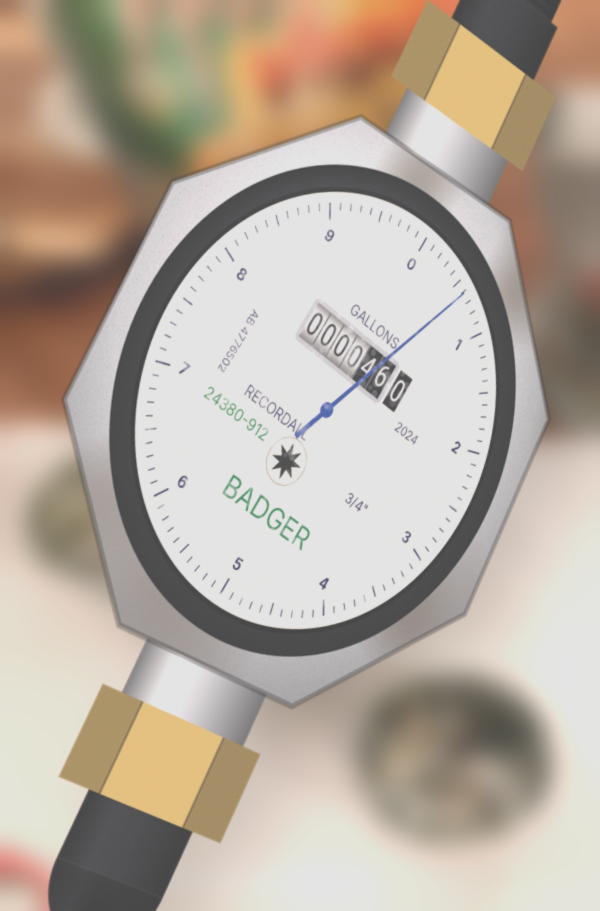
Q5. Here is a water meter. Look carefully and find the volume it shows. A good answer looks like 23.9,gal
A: 460.6,gal
